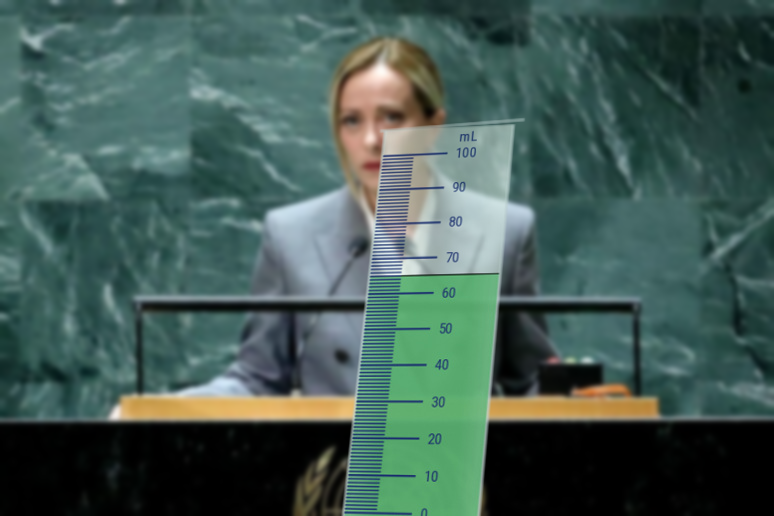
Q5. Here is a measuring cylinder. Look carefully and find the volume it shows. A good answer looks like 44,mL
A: 65,mL
